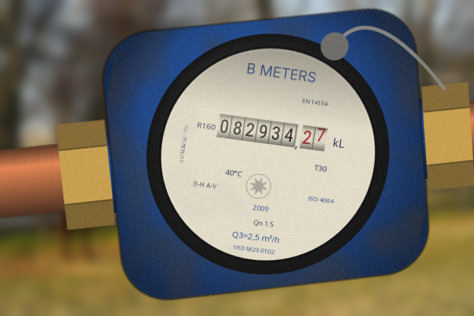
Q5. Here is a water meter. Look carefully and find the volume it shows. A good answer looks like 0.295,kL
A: 82934.27,kL
